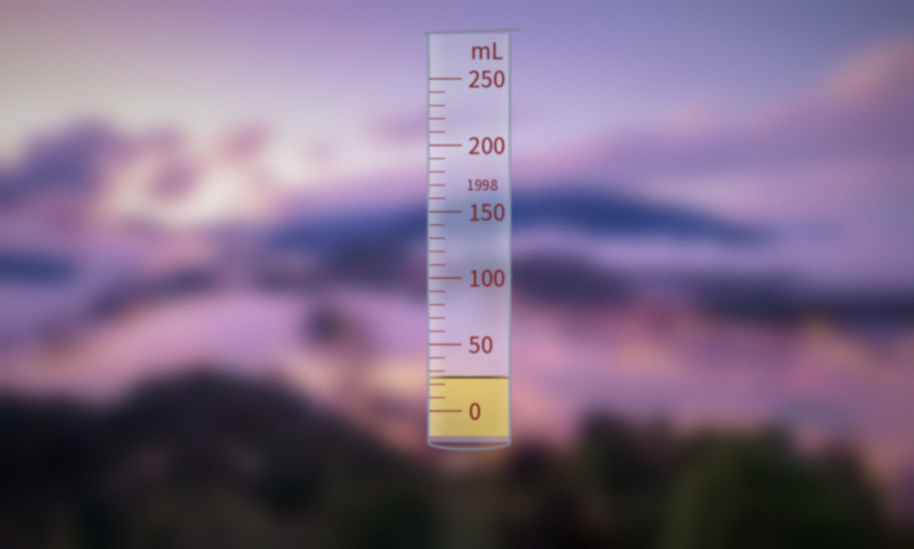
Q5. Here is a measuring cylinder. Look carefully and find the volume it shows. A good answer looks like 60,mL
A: 25,mL
